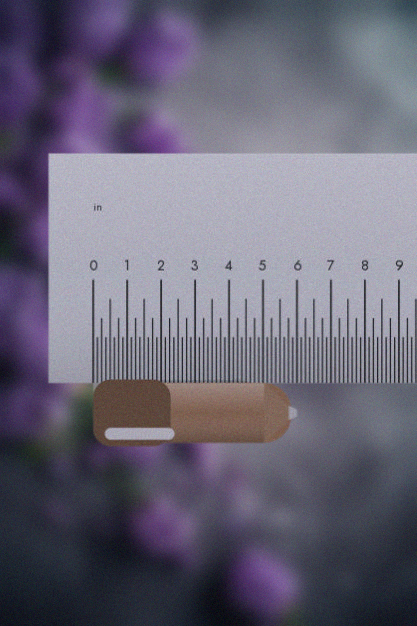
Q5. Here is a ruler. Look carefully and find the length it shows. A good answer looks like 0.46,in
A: 6,in
